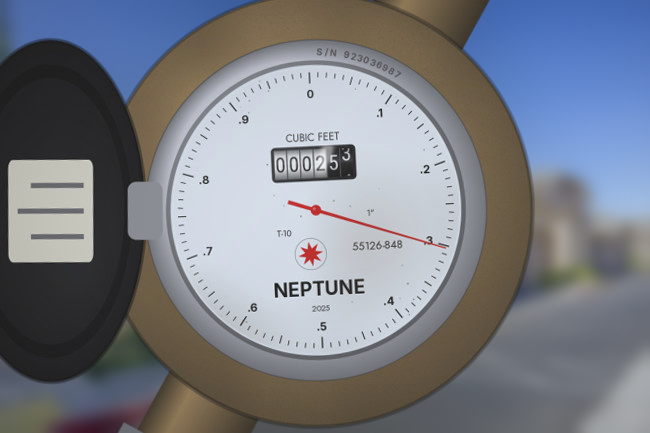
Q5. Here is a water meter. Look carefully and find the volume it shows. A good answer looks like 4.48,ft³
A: 253.30,ft³
